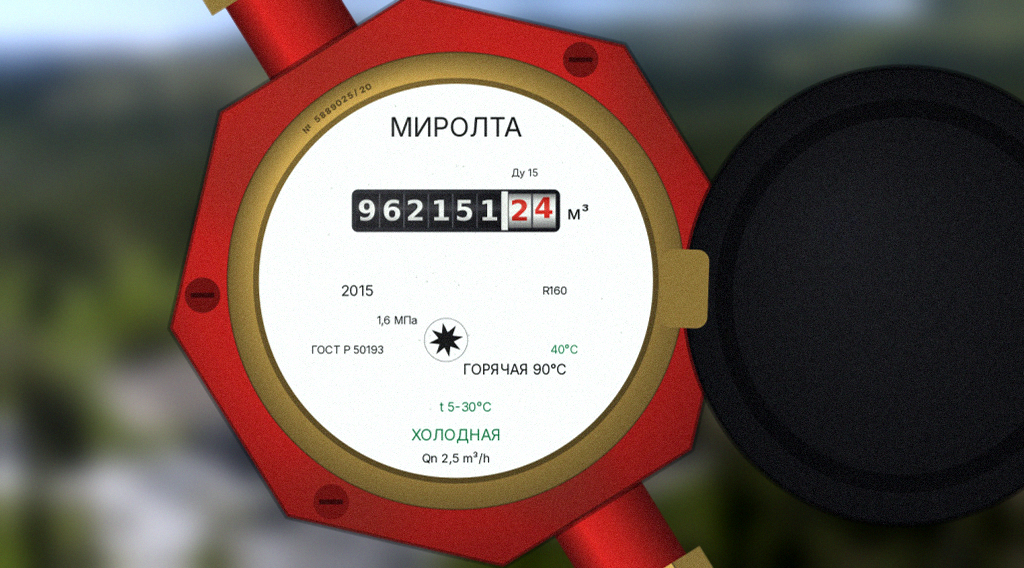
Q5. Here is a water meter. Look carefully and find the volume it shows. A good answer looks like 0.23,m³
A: 962151.24,m³
